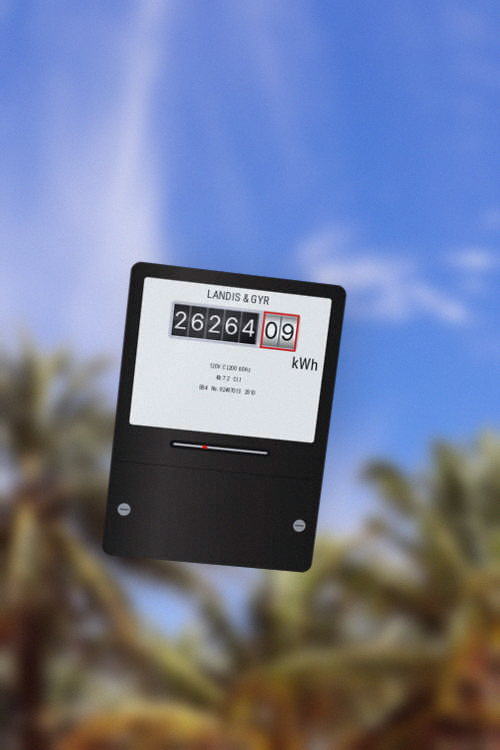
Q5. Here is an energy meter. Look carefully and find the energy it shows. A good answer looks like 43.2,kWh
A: 26264.09,kWh
